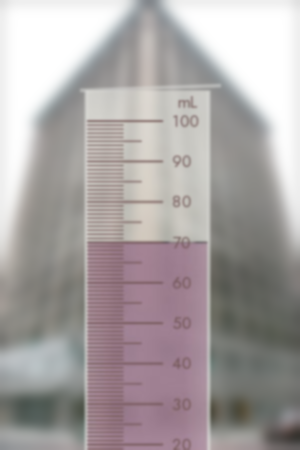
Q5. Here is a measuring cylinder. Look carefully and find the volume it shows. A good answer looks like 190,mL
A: 70,mL
